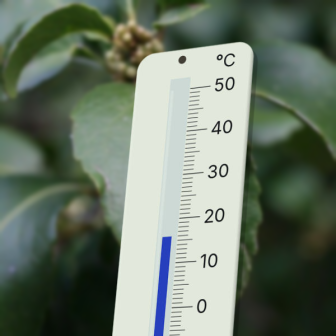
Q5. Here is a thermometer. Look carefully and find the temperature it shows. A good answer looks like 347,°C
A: 16,°C
